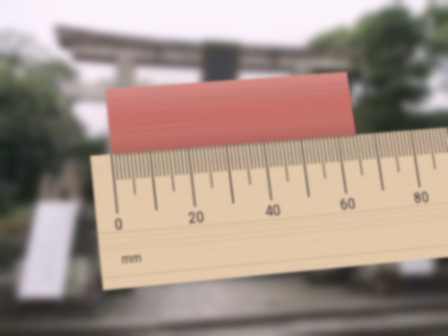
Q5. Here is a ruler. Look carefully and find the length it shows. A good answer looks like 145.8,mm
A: 65,mm
